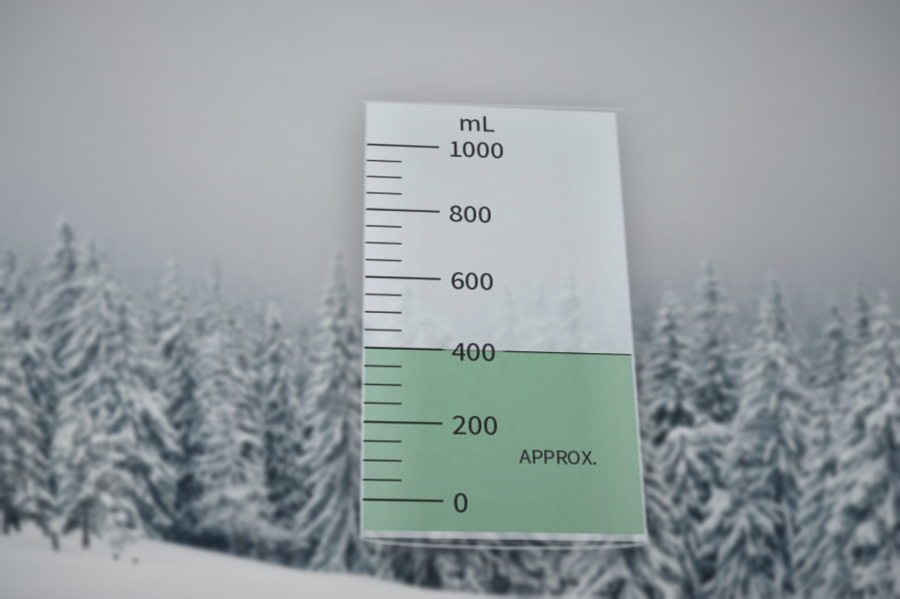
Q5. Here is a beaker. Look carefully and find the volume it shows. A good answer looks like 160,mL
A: 400,mL
